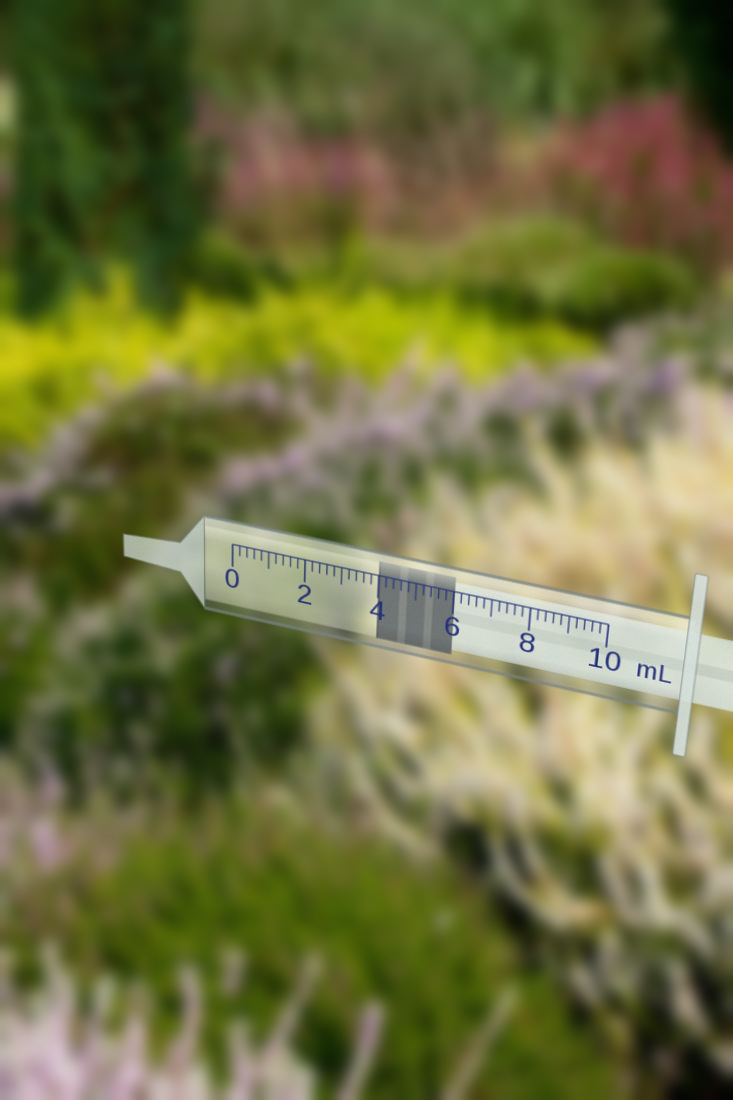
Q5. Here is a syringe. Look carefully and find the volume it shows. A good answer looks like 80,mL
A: 4,mL
